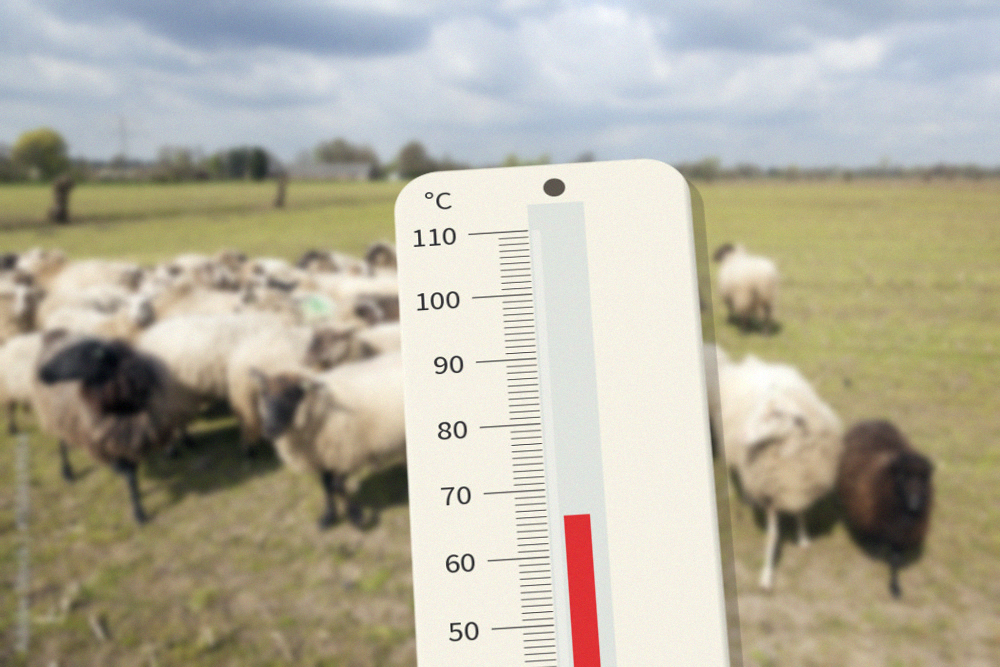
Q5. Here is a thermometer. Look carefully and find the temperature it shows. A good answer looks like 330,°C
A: 66,°C
